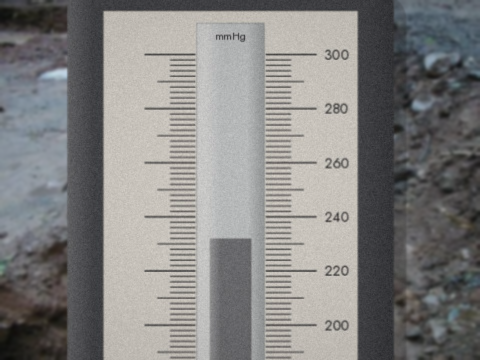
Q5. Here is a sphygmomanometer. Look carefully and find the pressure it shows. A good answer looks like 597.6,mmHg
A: 232,mmHg
